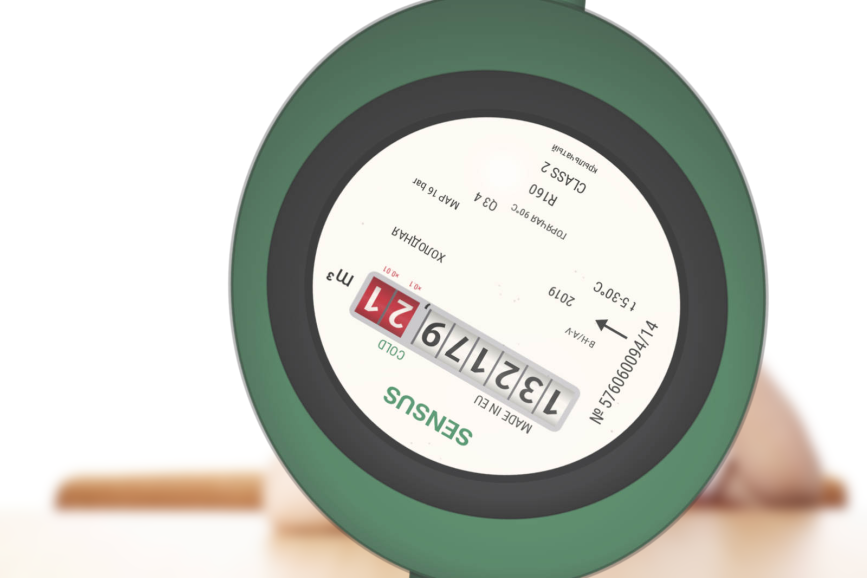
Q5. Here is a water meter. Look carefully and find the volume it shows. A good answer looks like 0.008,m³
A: 132179.21,m³
